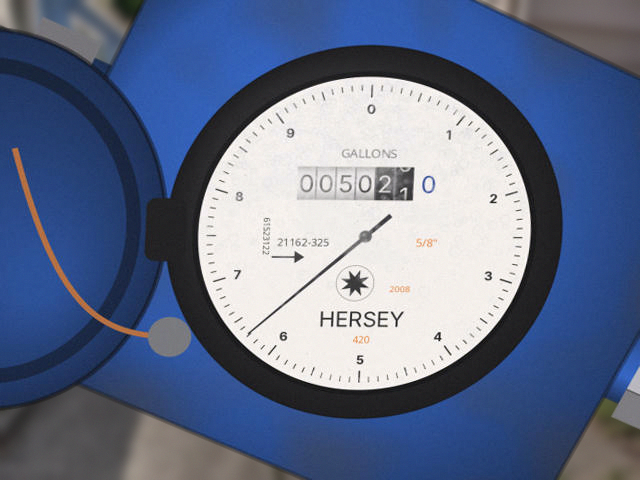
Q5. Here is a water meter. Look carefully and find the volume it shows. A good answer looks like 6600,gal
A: 50206.3,gal
